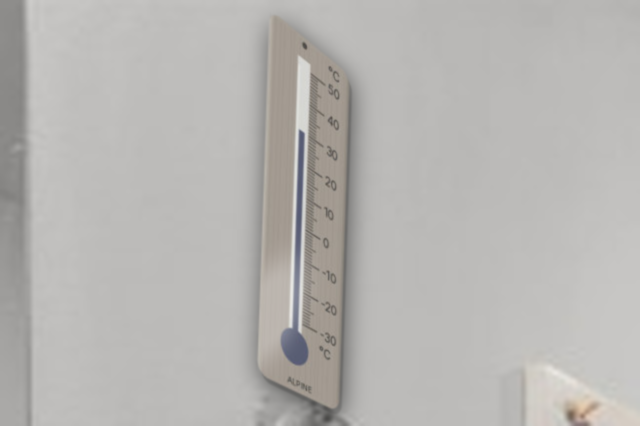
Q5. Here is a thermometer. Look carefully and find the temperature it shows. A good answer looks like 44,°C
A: 30,°C
